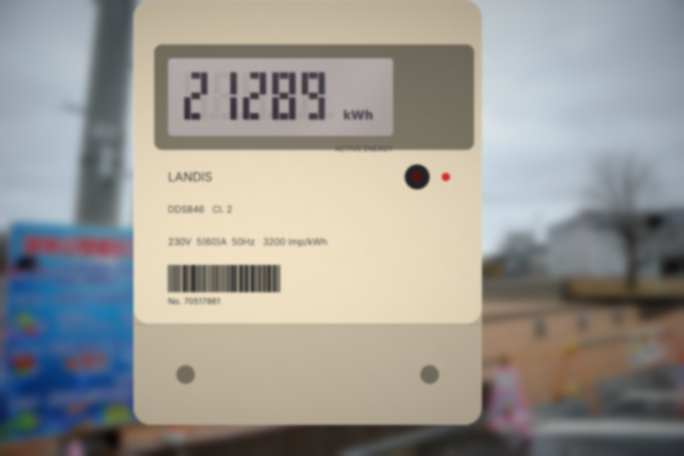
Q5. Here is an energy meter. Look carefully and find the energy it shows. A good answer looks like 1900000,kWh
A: 21289,kWh
